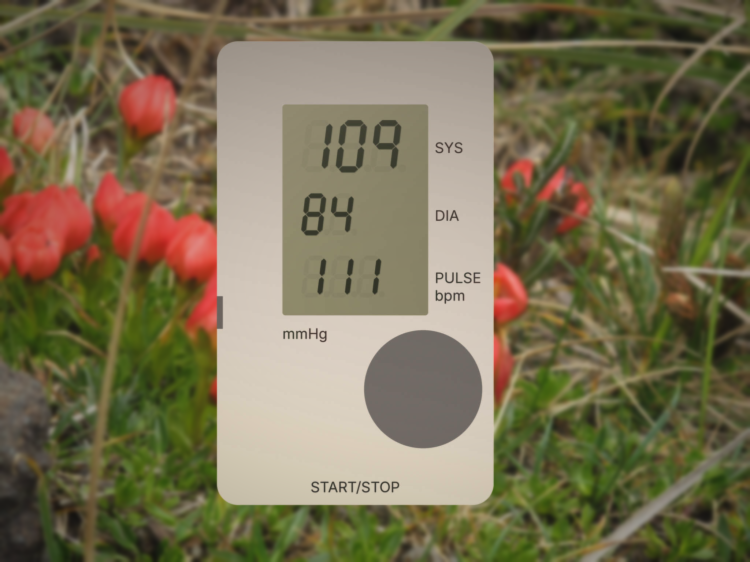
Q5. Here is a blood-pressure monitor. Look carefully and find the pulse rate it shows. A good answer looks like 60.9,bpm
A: 111,bpm
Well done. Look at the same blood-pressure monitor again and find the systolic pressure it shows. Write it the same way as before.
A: 109,mmHg
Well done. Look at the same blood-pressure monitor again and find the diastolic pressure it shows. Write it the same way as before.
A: 84,mmHg
